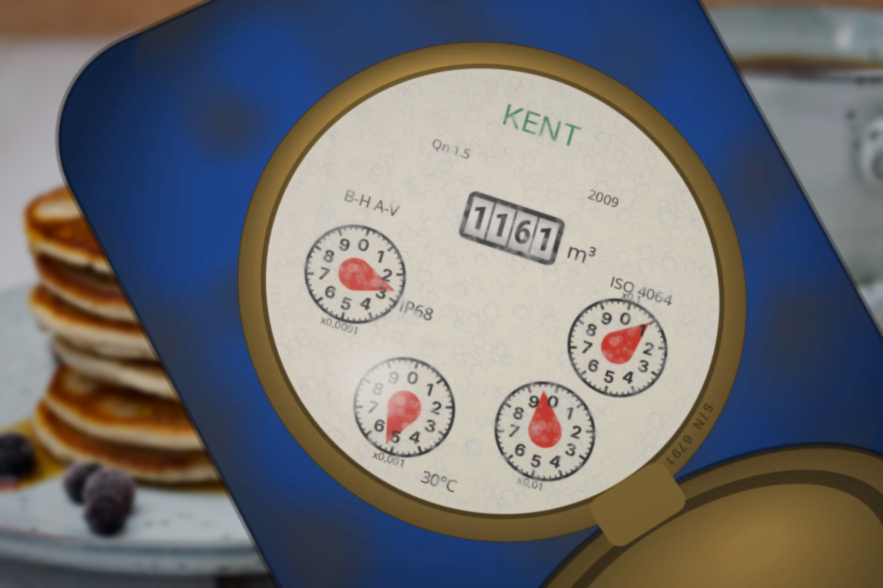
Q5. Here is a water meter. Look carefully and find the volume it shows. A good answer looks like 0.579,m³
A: 1161.0952,m³
